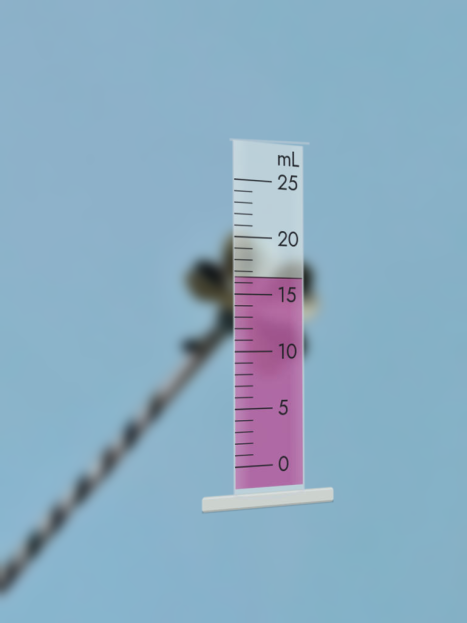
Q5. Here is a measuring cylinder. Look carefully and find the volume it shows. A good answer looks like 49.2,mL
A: 16.5,mL
